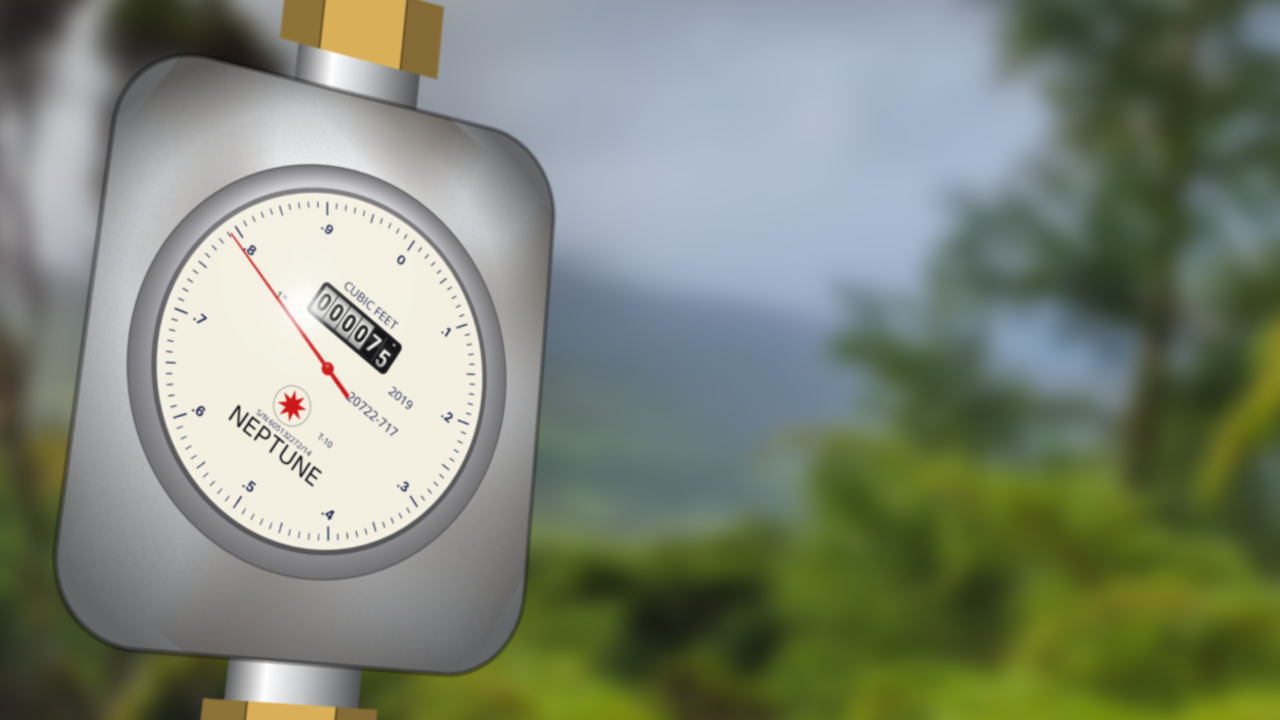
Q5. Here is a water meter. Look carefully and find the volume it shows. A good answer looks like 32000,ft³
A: 74.79,ft³
